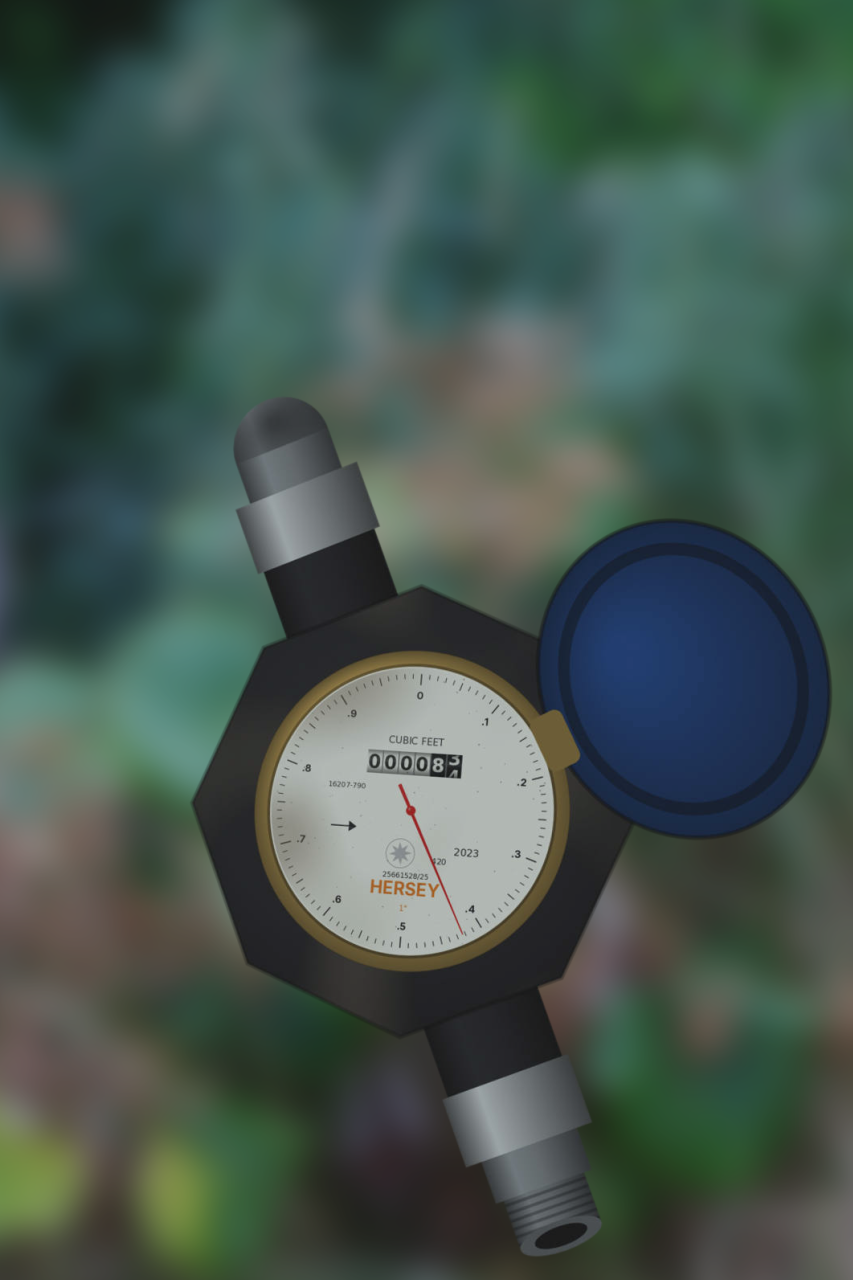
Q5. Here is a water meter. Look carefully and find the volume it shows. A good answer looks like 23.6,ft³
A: 83.42,ft³
